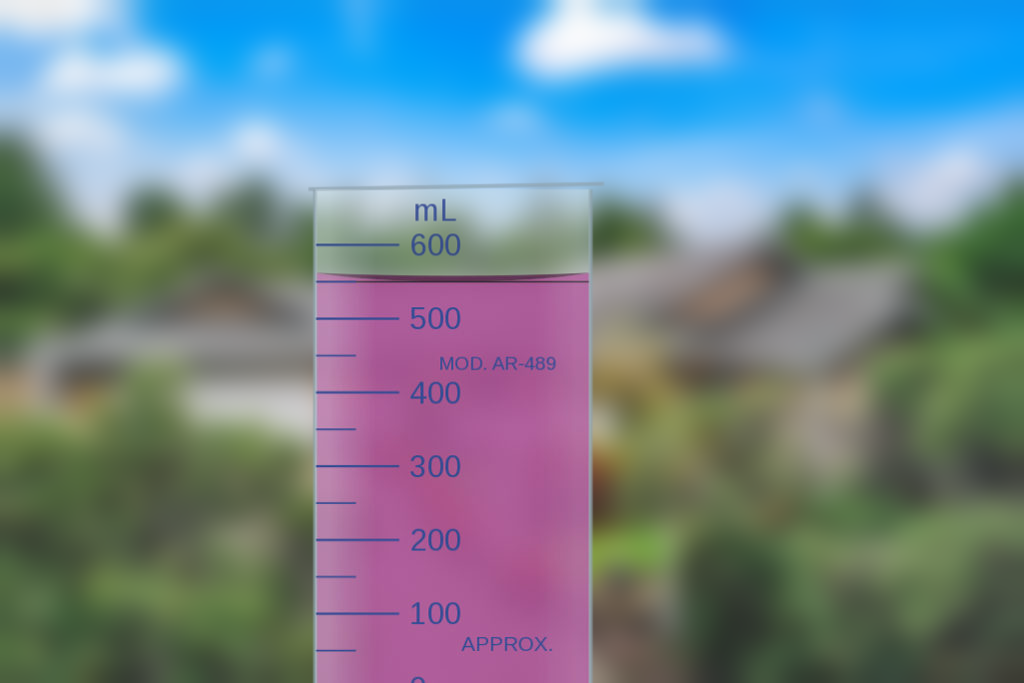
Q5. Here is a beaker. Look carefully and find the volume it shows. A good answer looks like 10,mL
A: 550,mL
